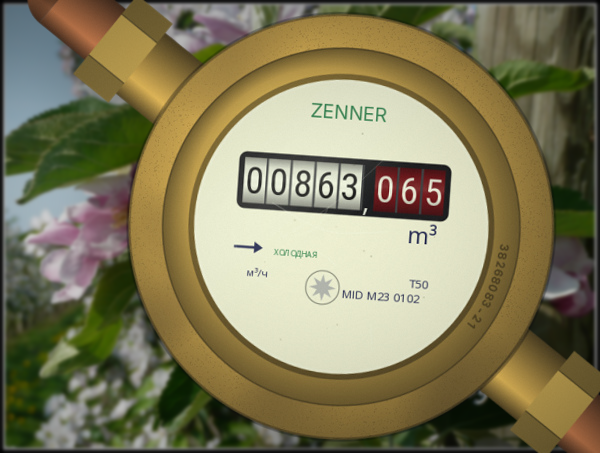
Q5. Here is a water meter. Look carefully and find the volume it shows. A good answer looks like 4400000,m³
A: 863.065,m³
